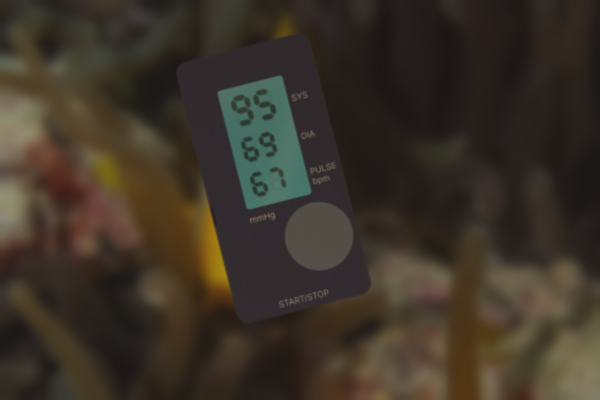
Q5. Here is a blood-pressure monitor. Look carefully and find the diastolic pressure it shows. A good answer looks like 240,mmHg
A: 69,mmHg
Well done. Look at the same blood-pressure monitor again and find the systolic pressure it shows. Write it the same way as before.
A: 95,mmHg
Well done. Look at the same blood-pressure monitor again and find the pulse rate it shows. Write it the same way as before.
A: 67,bpm
